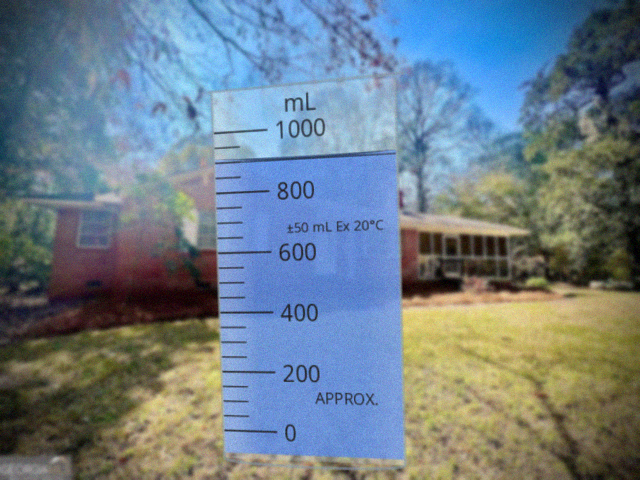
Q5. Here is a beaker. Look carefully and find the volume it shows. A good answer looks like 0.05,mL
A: 900,mL
